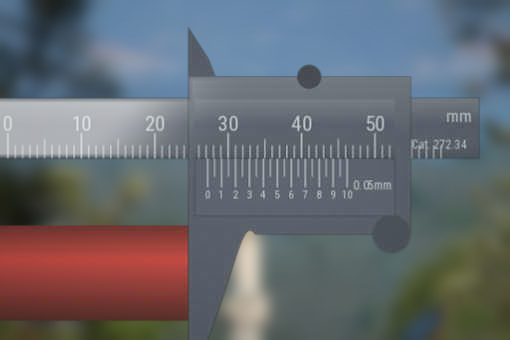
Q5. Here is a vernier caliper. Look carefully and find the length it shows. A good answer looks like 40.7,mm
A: 27.2,mm
